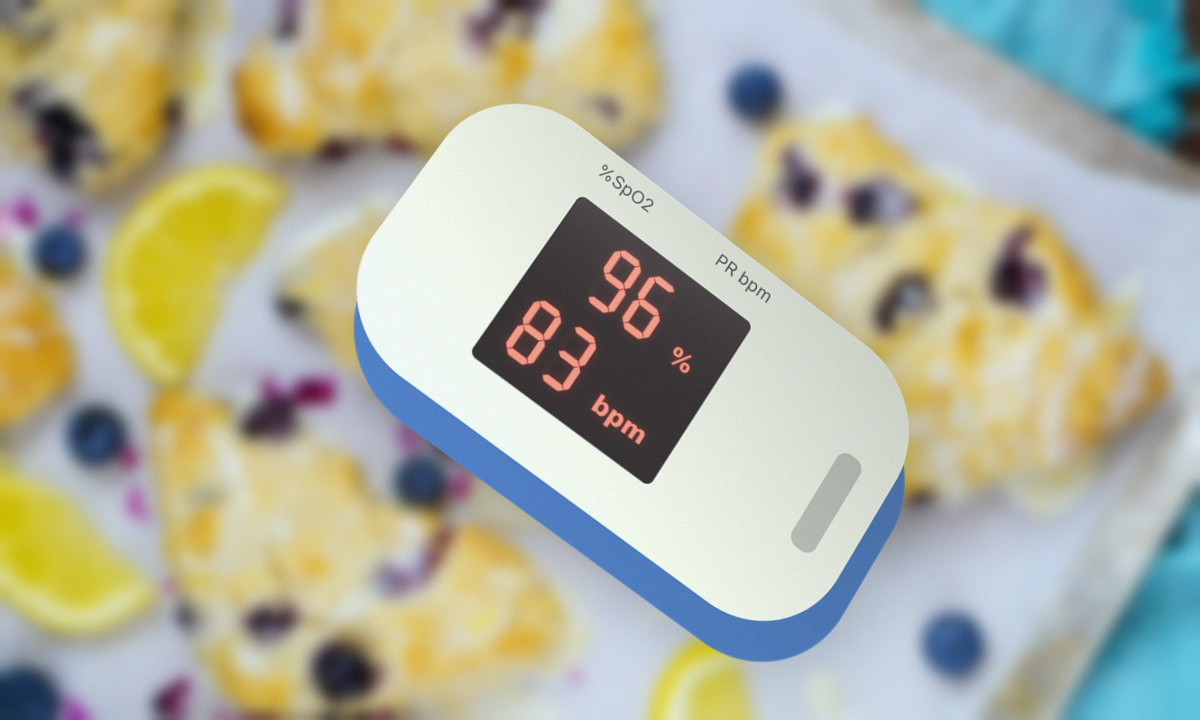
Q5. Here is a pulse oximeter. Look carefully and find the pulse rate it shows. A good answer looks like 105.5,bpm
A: 83,bpm
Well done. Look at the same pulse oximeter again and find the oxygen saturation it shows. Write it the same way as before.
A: 96,%
